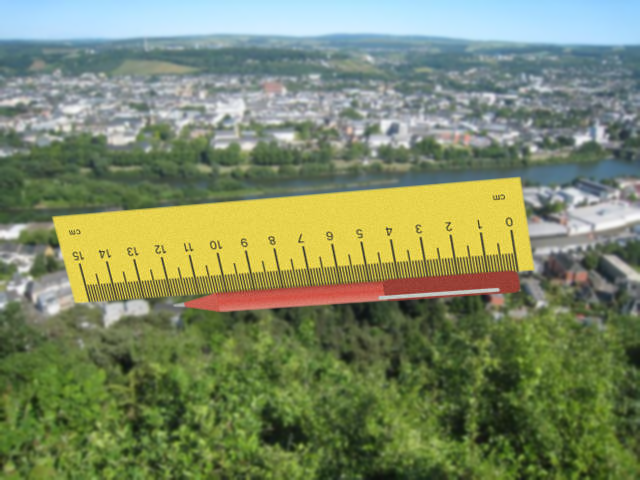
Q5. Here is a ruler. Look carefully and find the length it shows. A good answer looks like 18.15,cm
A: 12,cm
